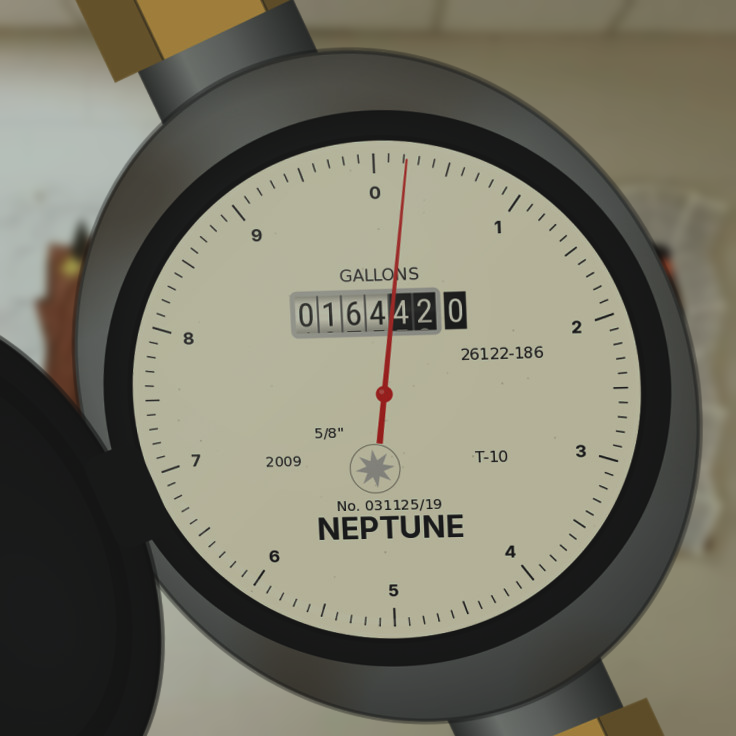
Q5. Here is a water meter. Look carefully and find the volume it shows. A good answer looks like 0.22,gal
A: 164420.2,gal
